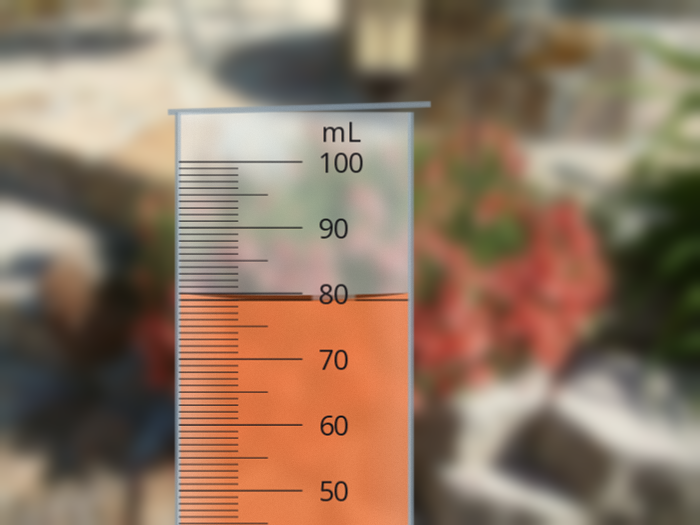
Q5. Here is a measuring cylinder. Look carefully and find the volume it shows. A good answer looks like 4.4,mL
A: 79,mL
